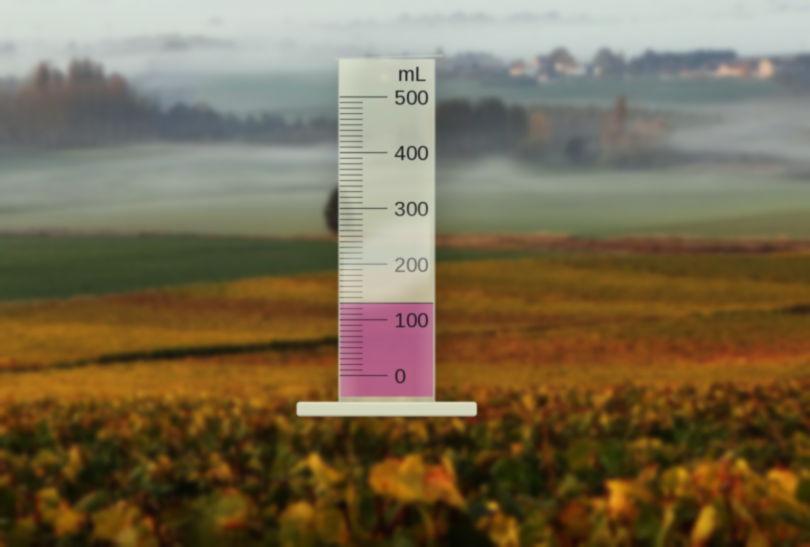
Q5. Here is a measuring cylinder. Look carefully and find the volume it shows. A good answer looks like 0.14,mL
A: 130,mL
